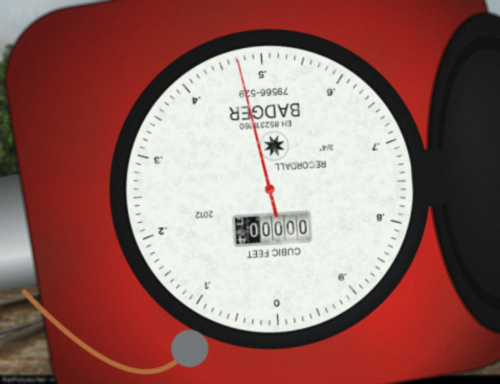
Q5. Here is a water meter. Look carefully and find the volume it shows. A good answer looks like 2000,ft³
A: 4.47,ft³
